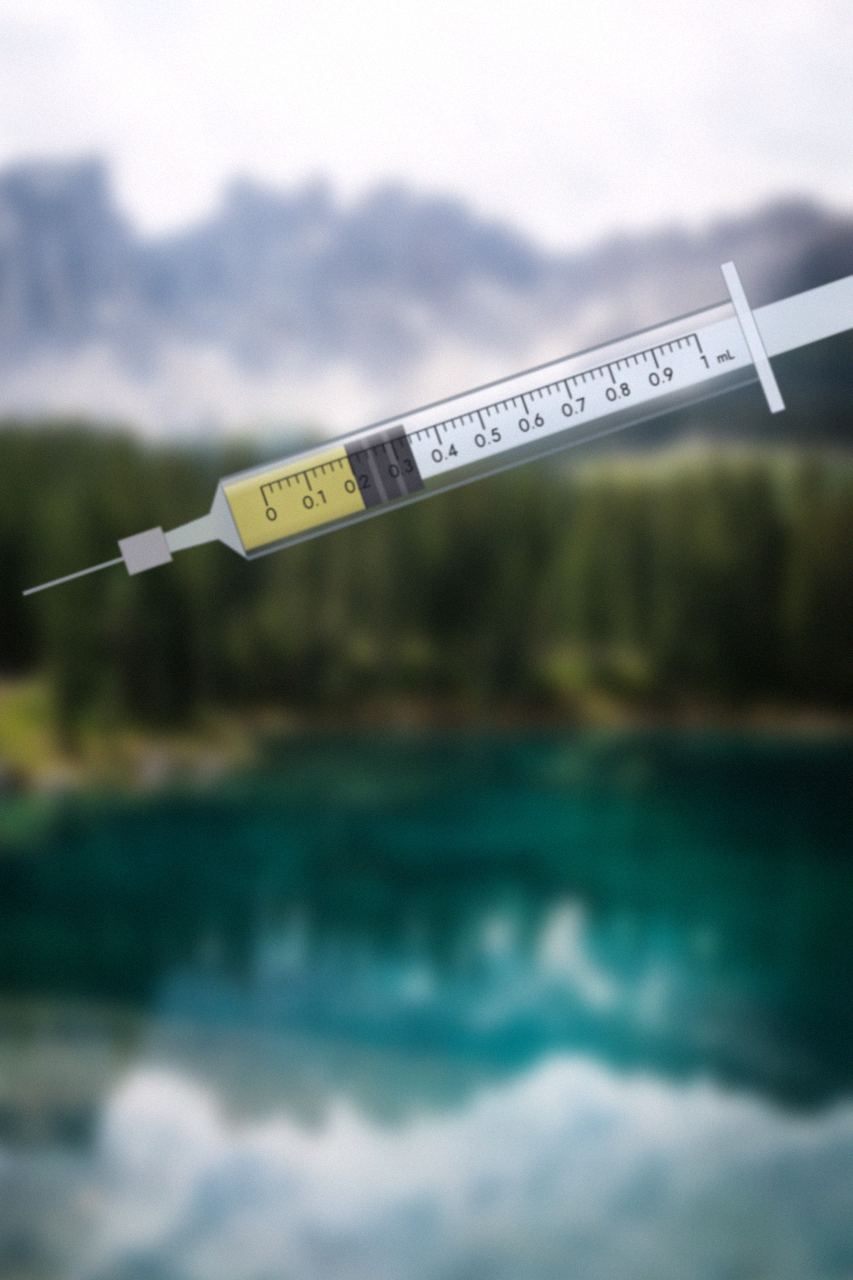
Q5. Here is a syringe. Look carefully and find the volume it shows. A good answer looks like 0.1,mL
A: 0.2,mL
